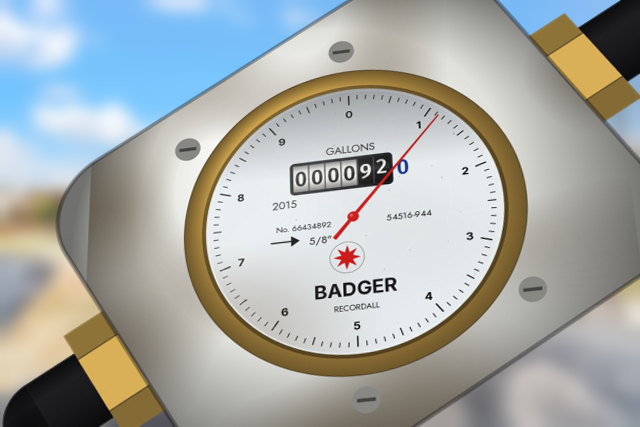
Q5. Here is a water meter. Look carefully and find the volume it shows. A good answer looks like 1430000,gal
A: 921.1,gal
